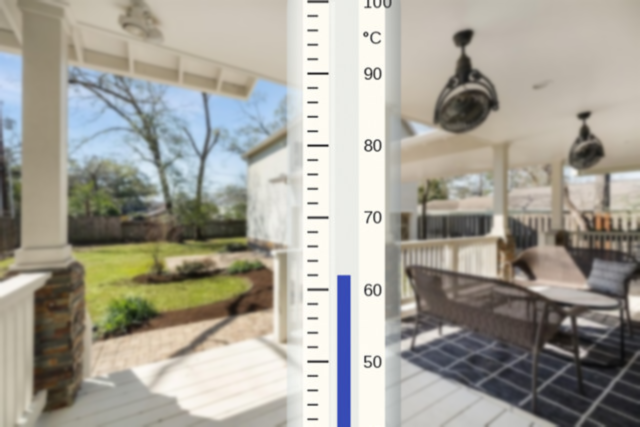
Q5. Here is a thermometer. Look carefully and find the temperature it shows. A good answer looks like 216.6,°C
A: 62,°C
